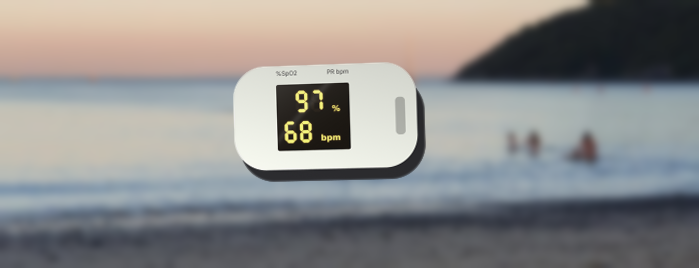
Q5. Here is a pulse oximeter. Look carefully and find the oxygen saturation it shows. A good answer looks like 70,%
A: 97,%
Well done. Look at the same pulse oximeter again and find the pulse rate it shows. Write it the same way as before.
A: 68,bpm
